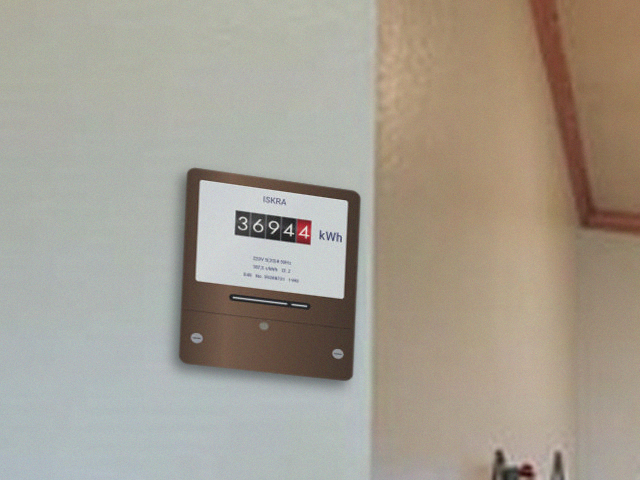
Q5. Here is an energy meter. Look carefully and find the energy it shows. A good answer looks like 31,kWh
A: 3694.4,kWh
